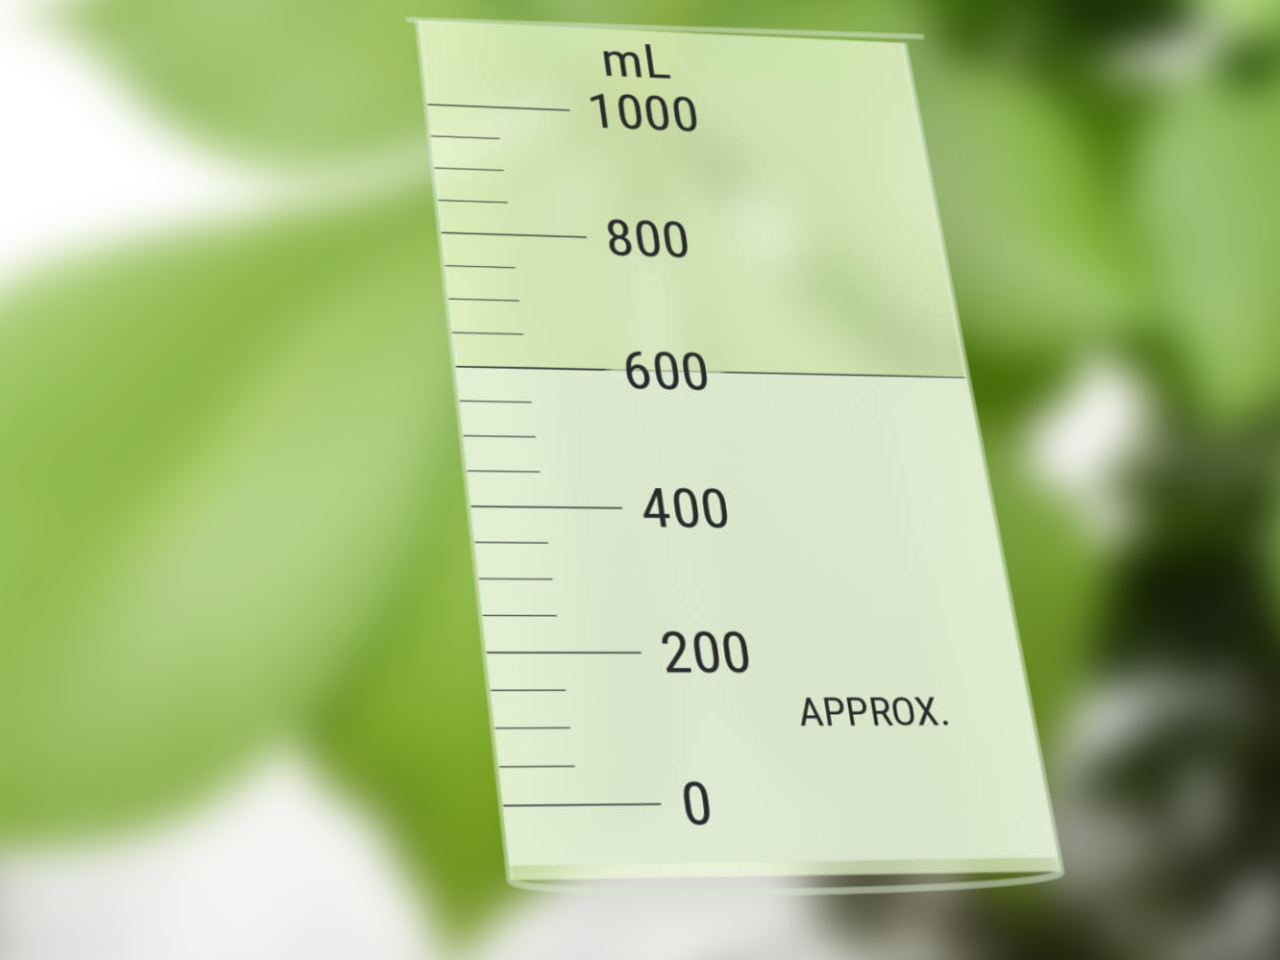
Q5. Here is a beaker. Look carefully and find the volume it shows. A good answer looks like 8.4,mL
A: 600,mL
